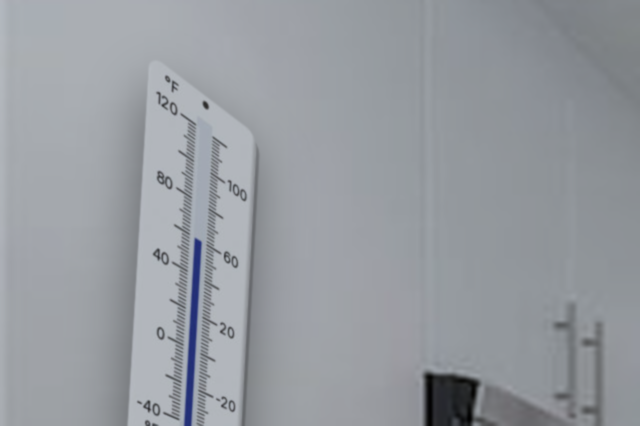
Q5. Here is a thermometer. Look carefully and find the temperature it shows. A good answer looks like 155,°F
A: 60,°F
